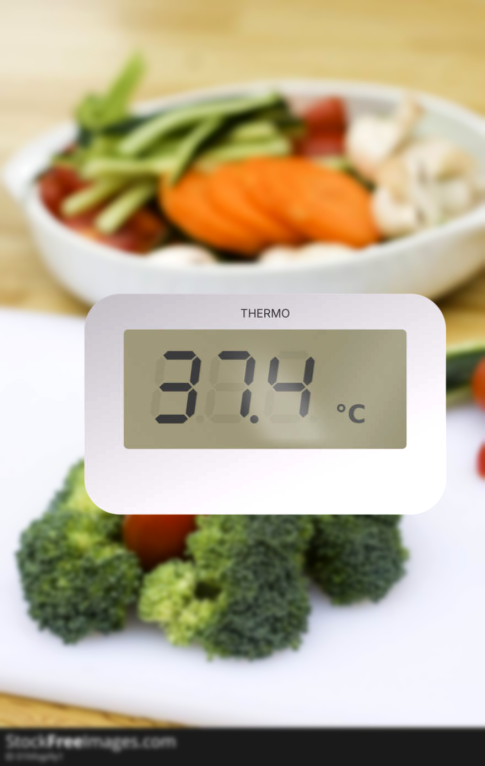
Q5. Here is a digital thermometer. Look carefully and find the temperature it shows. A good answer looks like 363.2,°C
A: 37.4,°C
